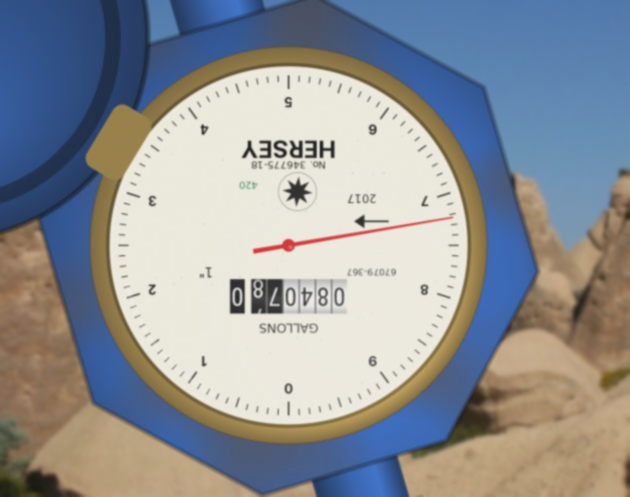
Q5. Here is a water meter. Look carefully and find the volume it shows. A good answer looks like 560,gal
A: 840777.2,gal
